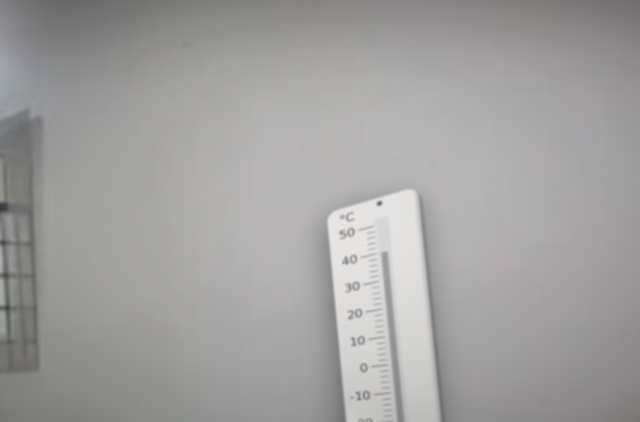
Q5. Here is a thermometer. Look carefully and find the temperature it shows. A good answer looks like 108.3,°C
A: 40,°C
